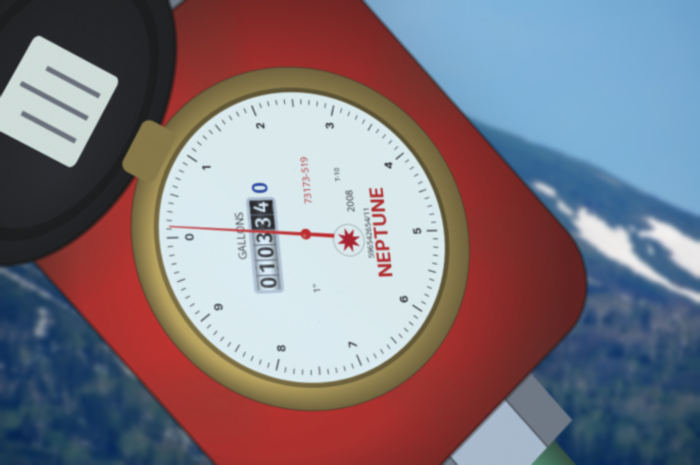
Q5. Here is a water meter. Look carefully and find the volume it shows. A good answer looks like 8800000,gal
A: 103340.1,gal
